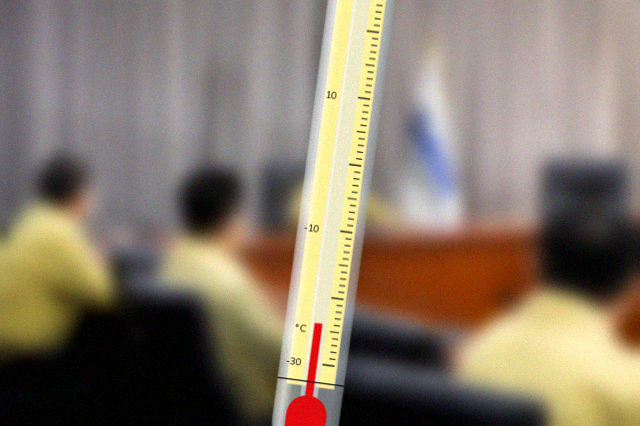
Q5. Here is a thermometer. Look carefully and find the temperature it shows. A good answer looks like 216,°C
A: -24,°C
